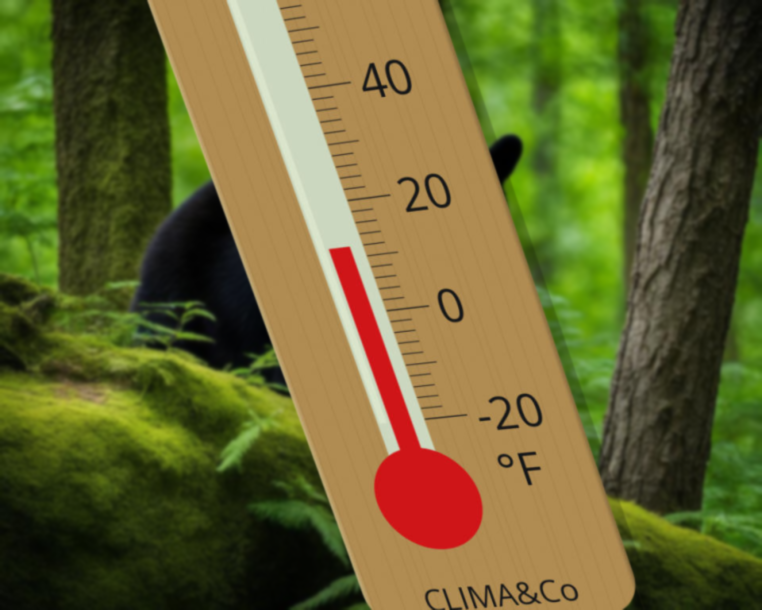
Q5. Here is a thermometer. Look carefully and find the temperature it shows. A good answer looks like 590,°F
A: 12,°F
